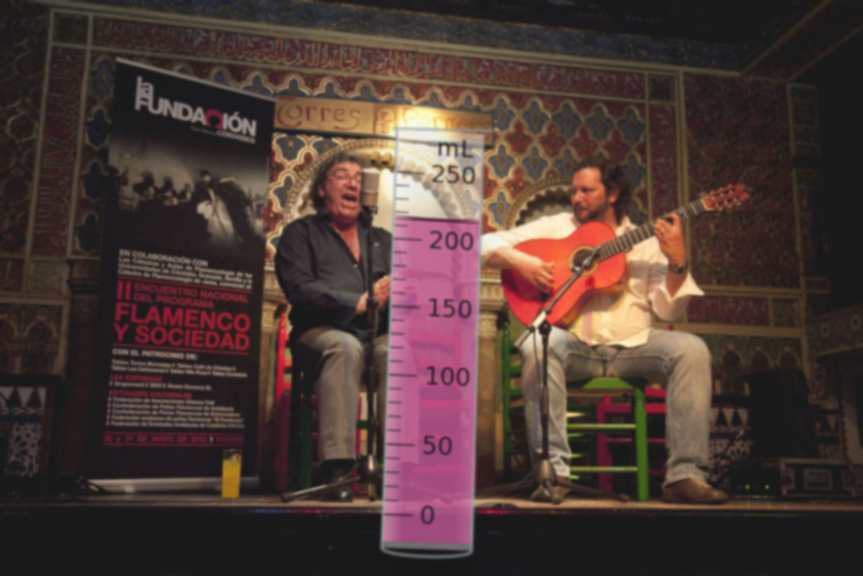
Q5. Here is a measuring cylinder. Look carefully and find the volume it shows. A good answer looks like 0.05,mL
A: 215,mL
